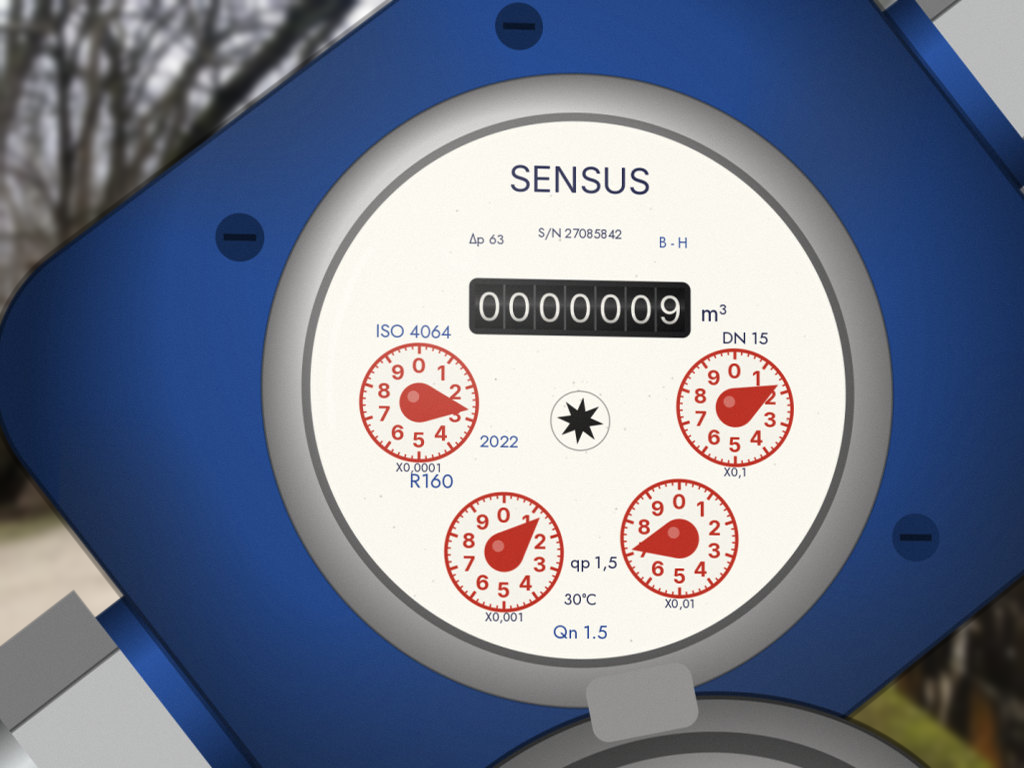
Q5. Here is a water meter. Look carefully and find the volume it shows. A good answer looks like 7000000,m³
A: 9.1712,m³
